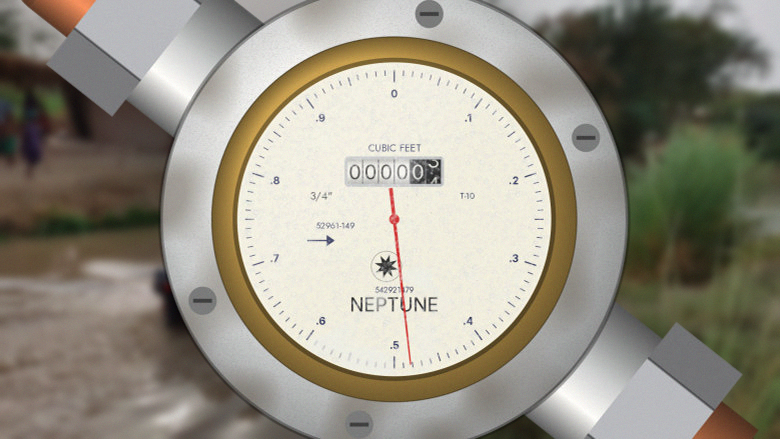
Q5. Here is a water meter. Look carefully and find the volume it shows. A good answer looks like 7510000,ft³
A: 3.48,ft³
